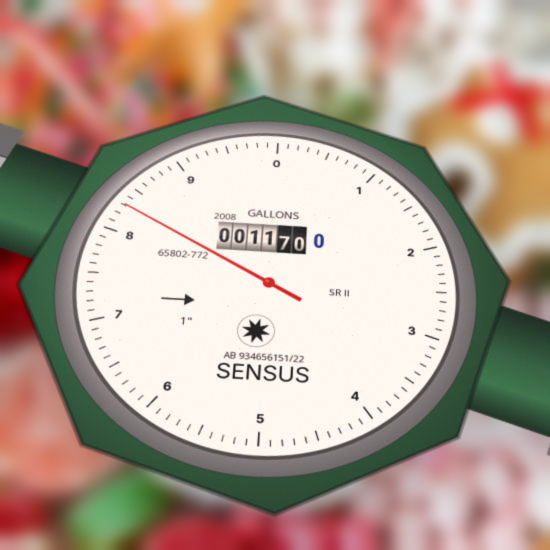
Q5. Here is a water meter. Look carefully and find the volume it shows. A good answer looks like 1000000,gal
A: 11698.3,gal
